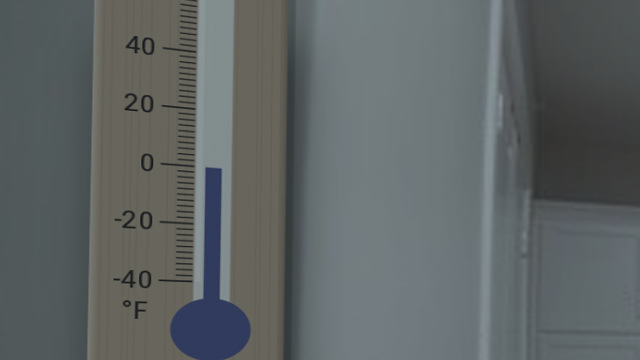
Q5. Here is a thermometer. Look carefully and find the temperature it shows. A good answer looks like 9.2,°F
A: 0,°F
